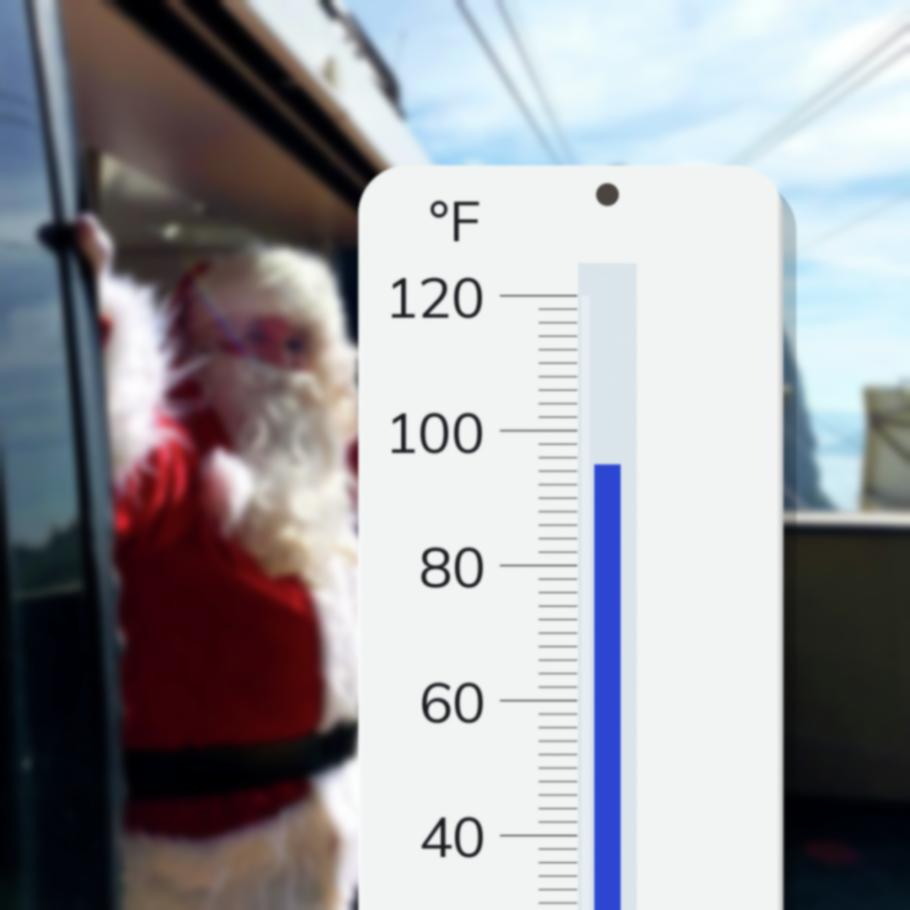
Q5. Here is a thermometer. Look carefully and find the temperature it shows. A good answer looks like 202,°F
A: 95,°F
